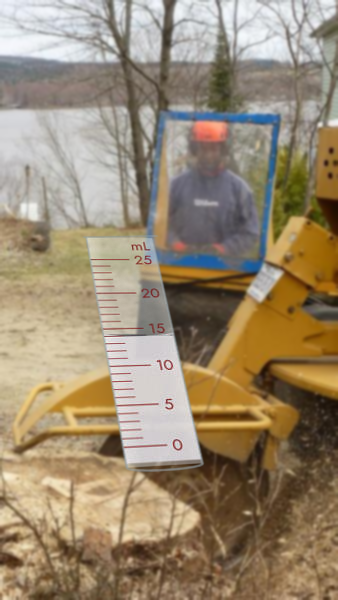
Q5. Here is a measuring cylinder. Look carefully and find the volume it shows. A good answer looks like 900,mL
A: 14,mL
